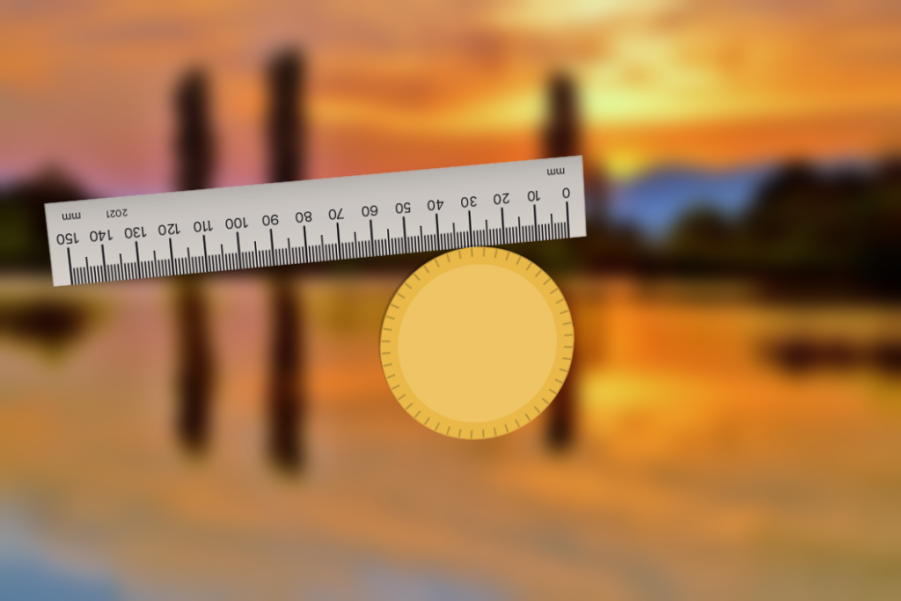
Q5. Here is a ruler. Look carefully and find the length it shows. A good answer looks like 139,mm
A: 60,mm
